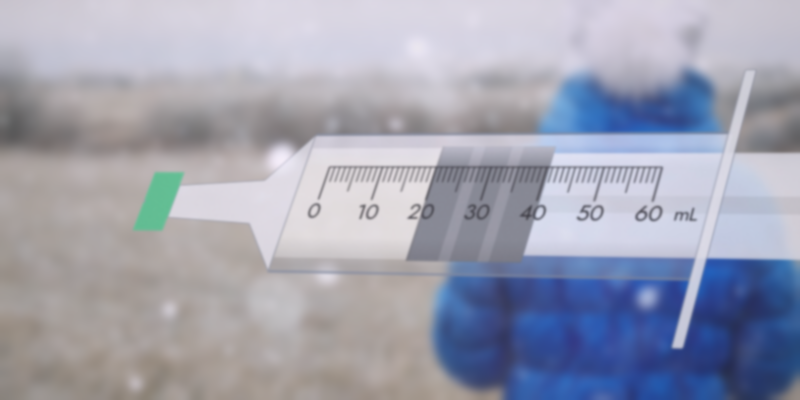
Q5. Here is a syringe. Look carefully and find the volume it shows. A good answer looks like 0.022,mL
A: 20,mL
